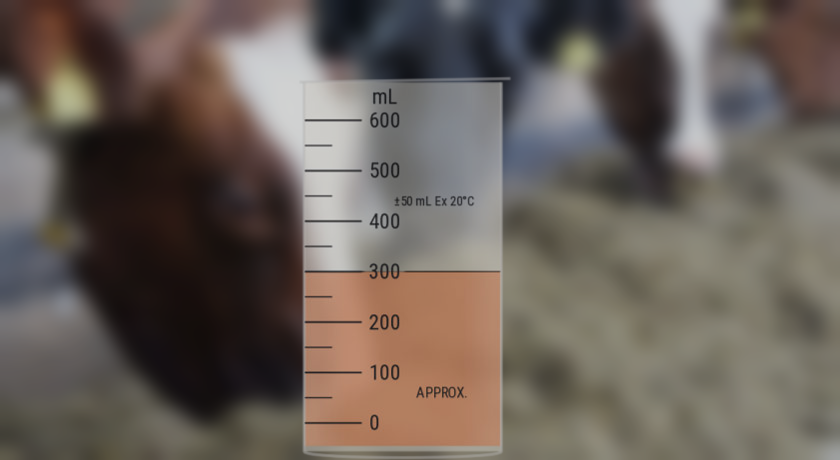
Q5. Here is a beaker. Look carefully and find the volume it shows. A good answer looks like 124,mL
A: 300,mL
